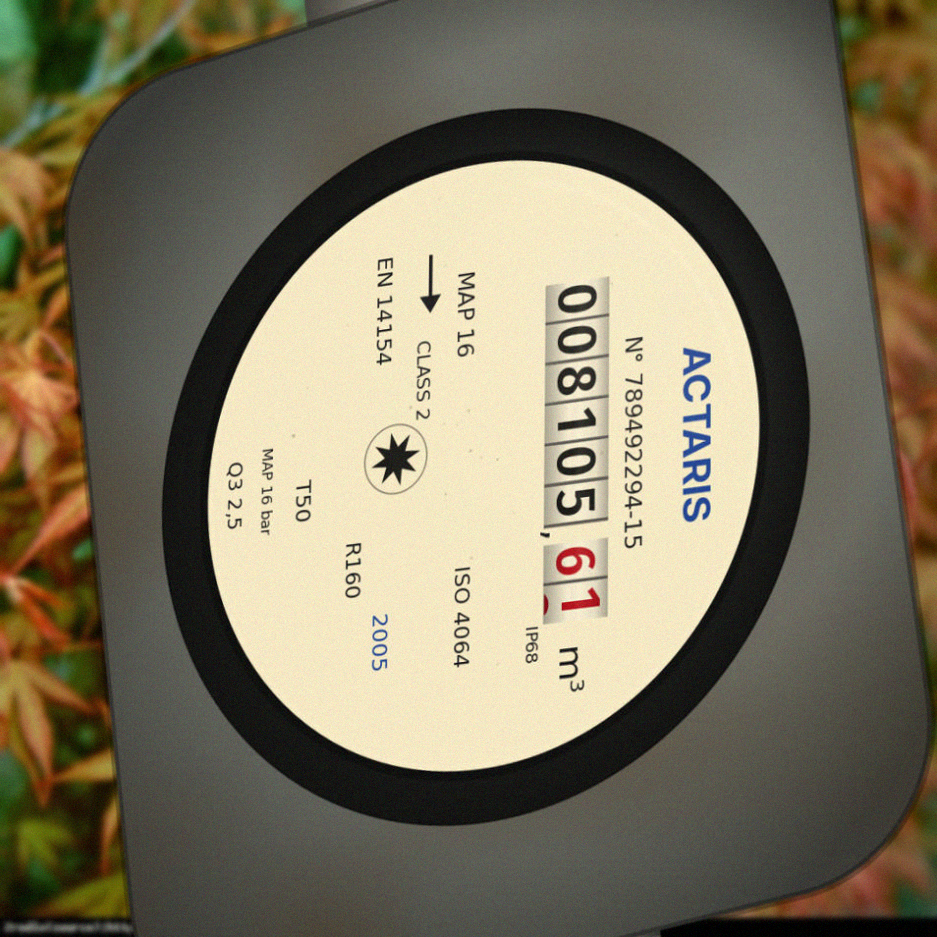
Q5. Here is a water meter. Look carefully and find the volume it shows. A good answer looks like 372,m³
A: 8105.61,m³
